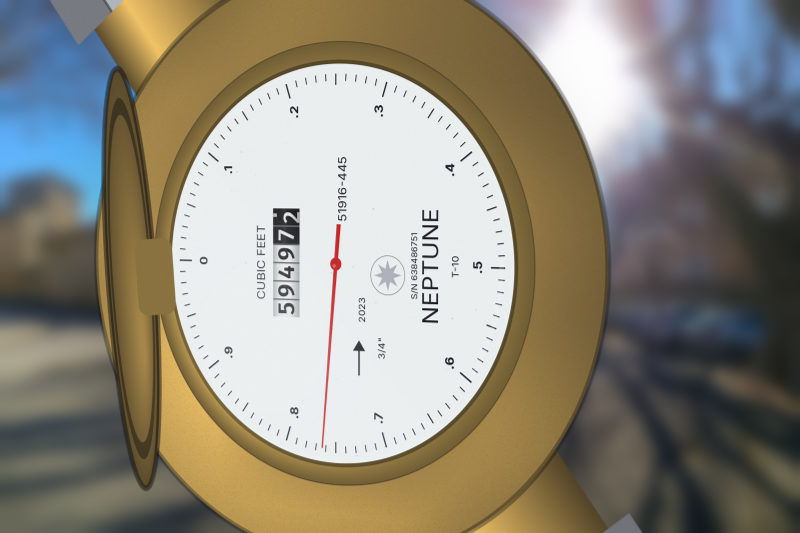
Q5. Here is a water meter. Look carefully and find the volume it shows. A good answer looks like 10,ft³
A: 594971.76,ft³
